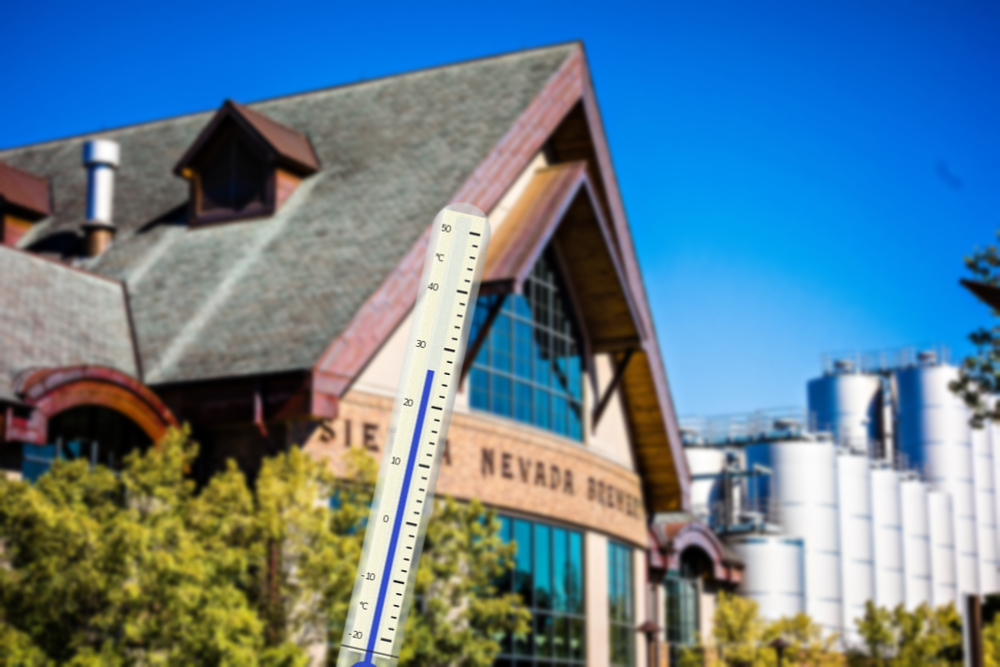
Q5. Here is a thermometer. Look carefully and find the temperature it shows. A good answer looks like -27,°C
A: 26,°C
